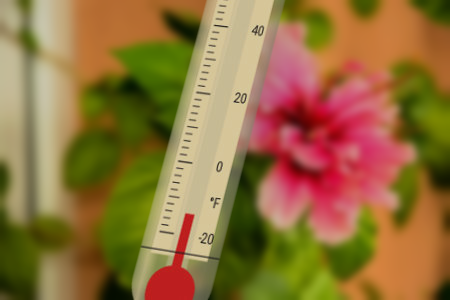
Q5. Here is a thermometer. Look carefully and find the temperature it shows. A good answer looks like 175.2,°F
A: -14,°F
